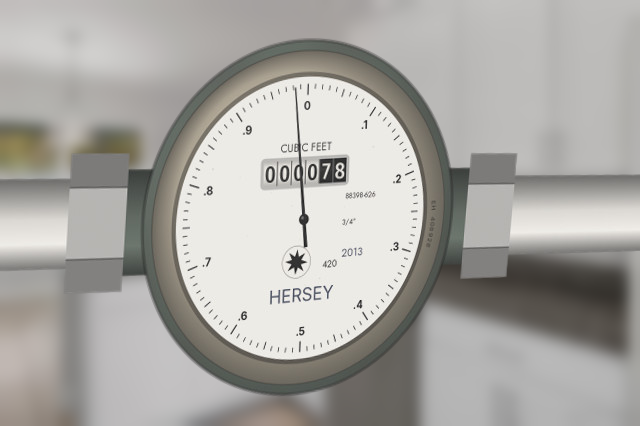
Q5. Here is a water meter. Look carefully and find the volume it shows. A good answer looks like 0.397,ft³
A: 77.98,ft³
